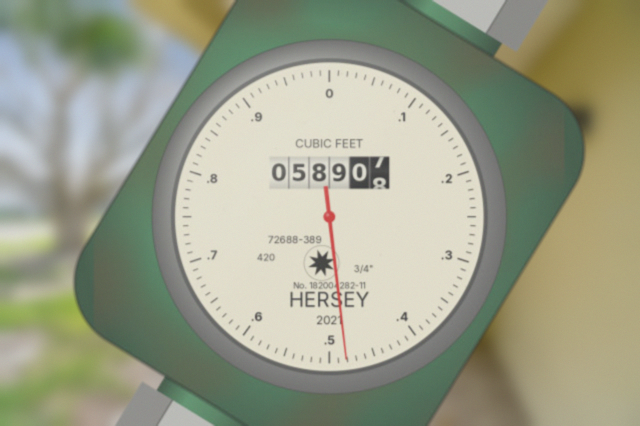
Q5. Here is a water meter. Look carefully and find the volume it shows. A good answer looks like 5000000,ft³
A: 58907.48,ft³
